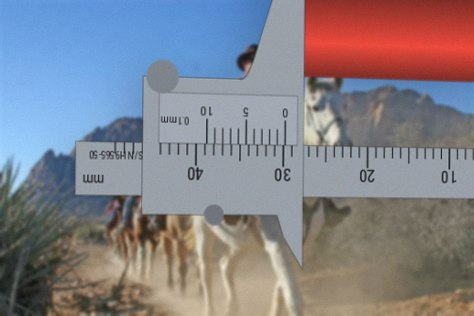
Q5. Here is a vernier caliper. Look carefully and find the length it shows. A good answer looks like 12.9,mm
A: 29.8,mm
